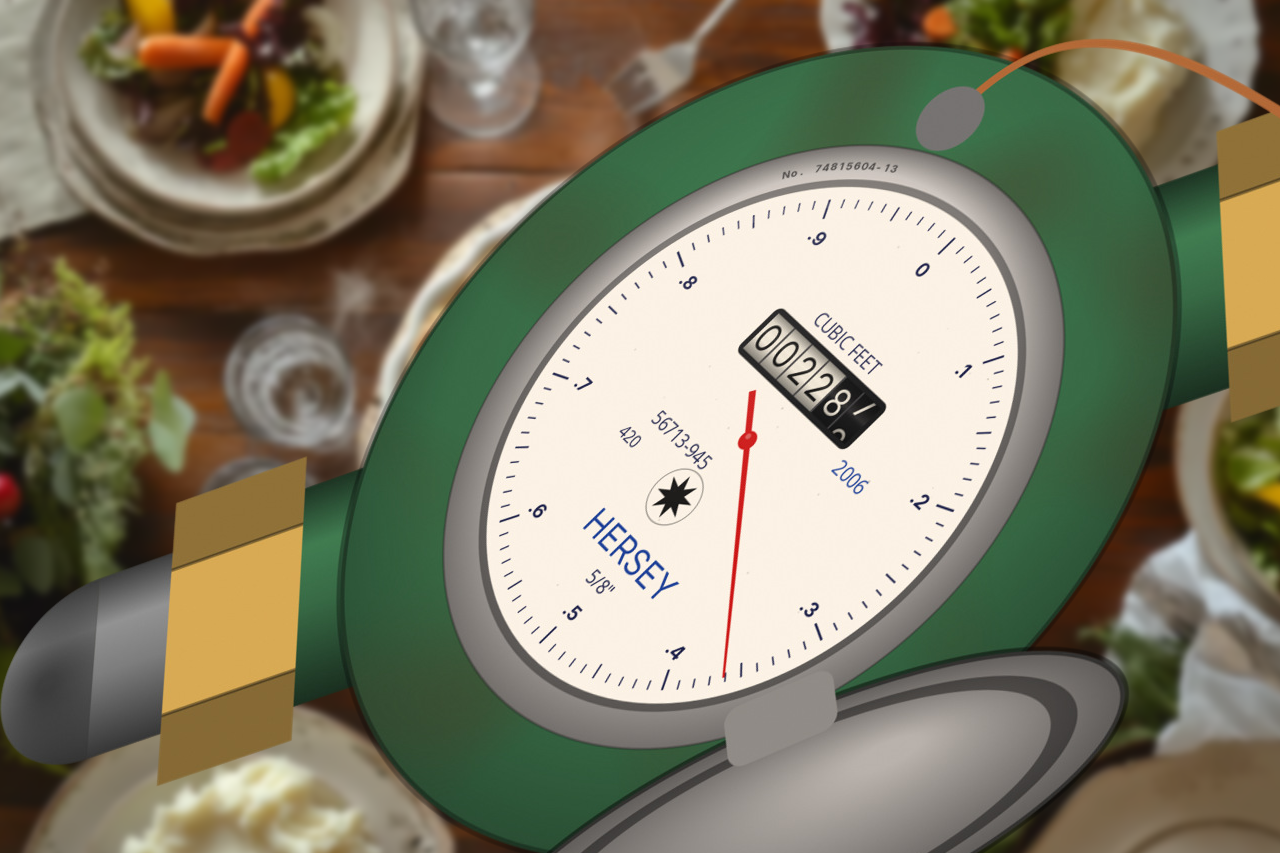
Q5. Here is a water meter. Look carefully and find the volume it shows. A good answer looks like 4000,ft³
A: 2287.36,ft³
